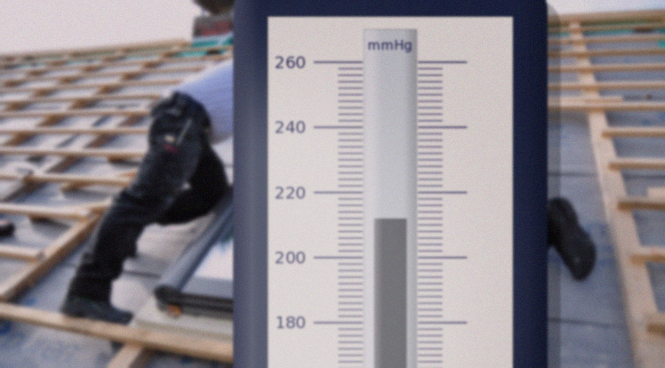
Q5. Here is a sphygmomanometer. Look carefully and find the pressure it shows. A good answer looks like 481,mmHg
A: 212,mmHg
